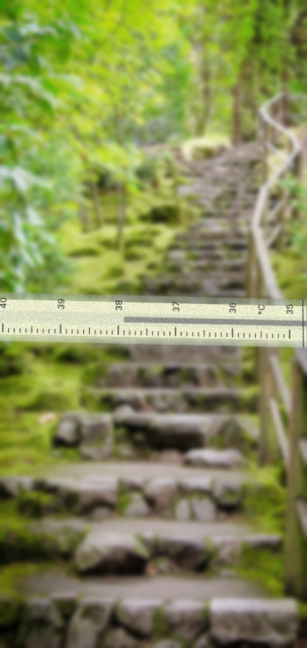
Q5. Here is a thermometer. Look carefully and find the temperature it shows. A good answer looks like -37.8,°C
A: 37.9,°C
